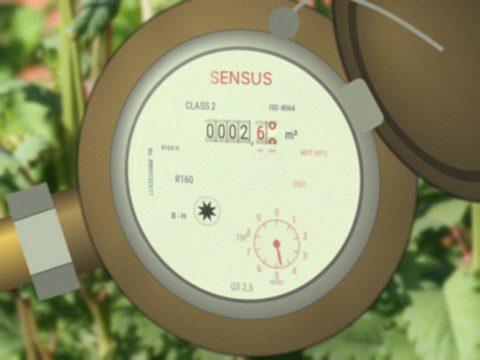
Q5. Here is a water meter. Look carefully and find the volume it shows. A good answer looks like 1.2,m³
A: 2.684,m³
